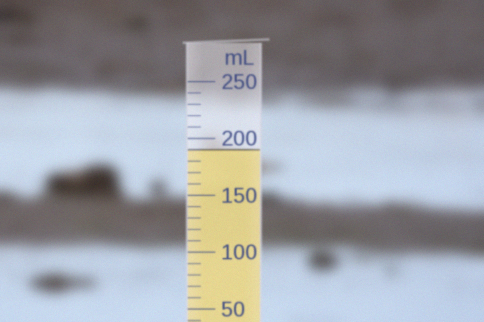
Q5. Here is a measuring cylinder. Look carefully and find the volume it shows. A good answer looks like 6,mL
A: 190,mL
